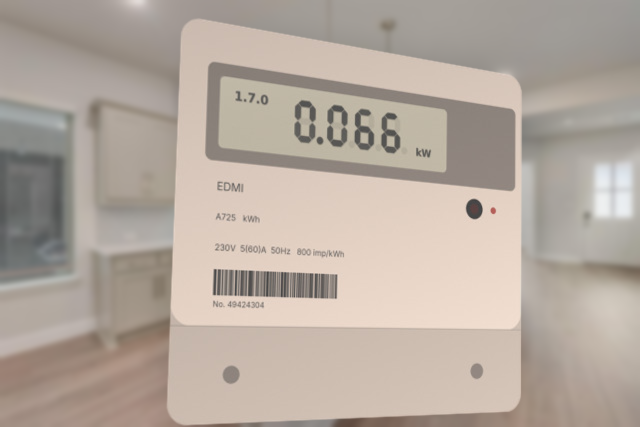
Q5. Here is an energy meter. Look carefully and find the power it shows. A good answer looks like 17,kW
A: 0.066,kW
